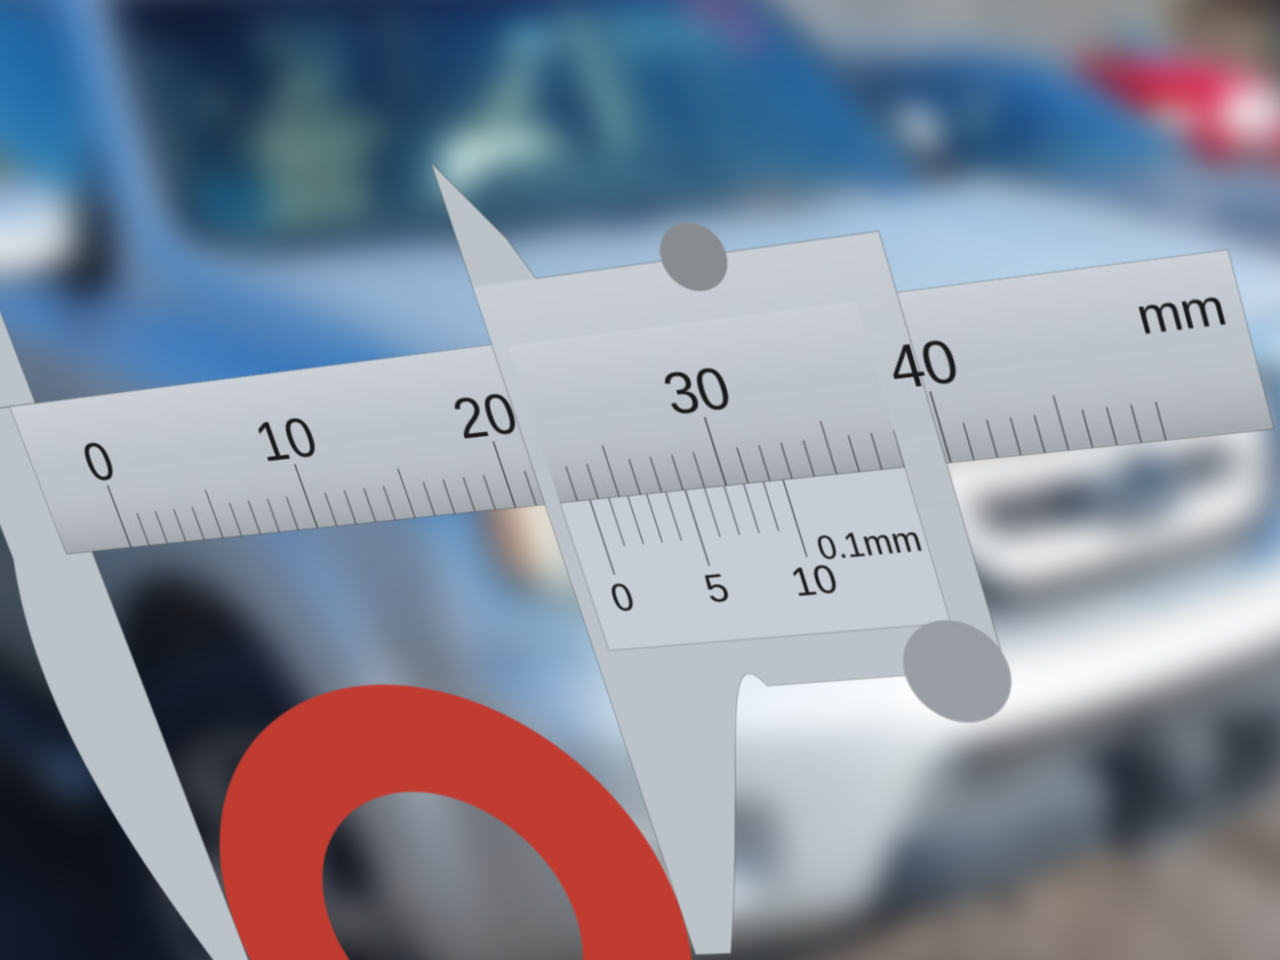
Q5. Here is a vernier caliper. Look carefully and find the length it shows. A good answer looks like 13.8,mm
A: 23.6,mm
